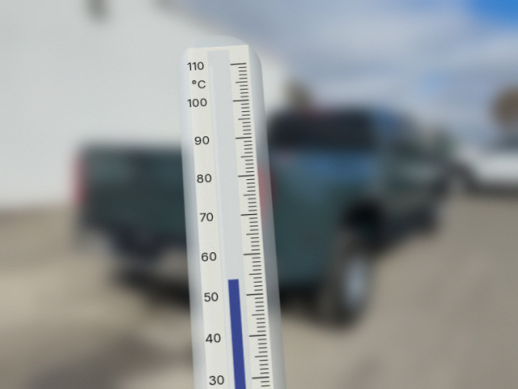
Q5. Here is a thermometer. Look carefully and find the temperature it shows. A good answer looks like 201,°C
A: 54,°C
